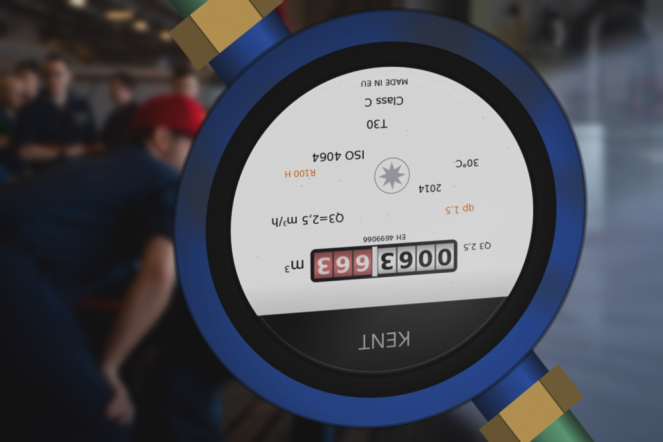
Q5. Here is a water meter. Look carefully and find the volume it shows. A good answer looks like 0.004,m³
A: 63.663,m³
